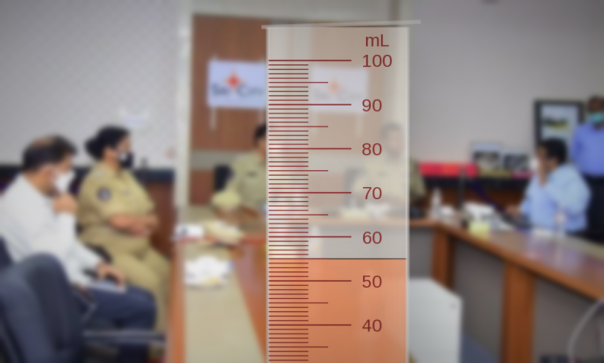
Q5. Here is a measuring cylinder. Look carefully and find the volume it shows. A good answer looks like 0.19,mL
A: 55,mL
